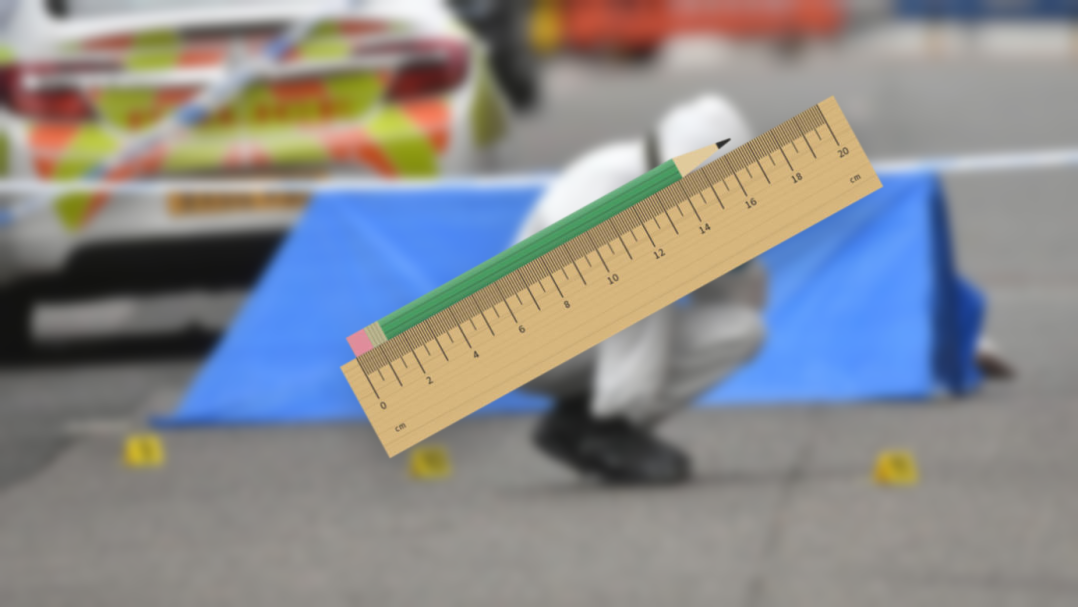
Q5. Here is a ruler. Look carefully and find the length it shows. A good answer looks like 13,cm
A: 16.5,cm
